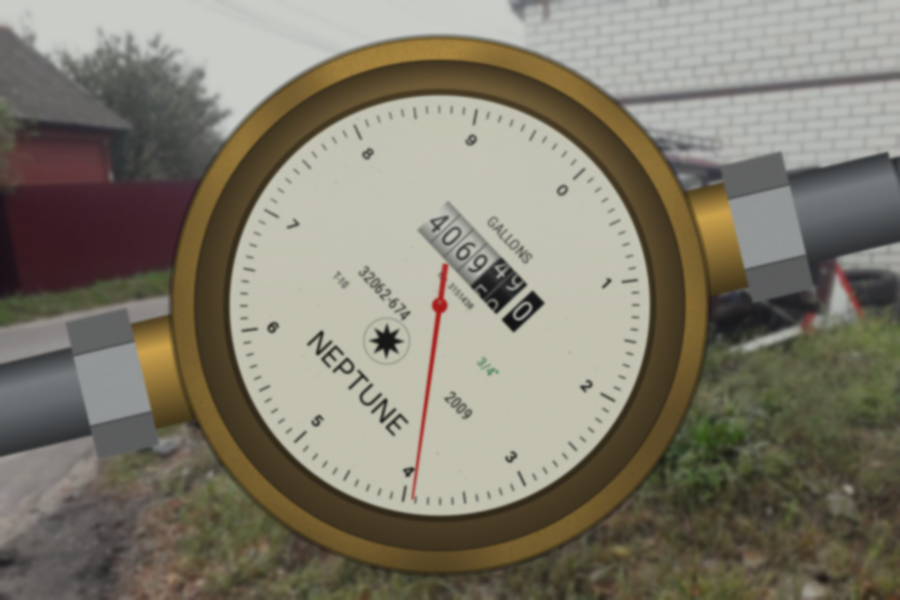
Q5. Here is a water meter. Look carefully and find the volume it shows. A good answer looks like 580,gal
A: 4069493.9,gal
